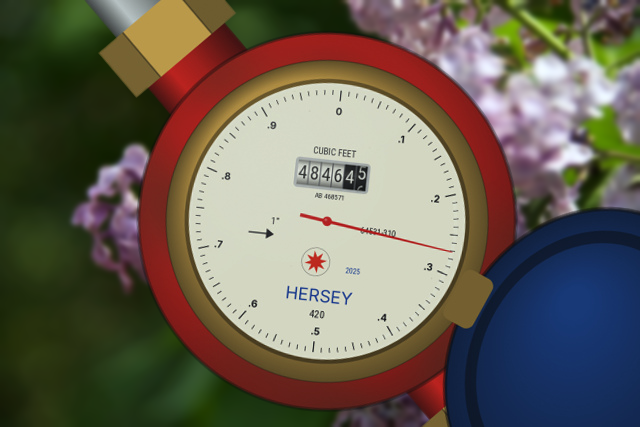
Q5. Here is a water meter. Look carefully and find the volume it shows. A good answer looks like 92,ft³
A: 484645.27,ft³
